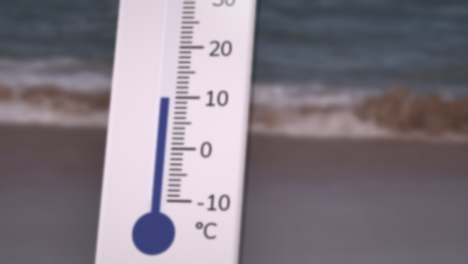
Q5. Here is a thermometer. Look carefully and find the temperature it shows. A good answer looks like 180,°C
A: 10,°C
